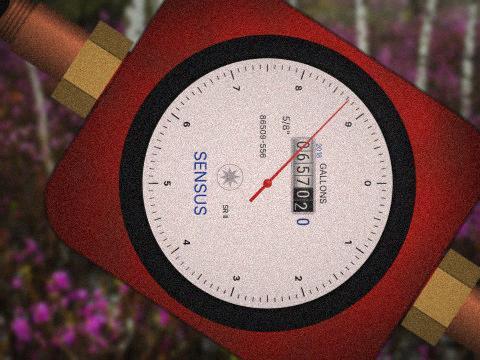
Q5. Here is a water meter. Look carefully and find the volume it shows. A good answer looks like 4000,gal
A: 657018.7,gal
